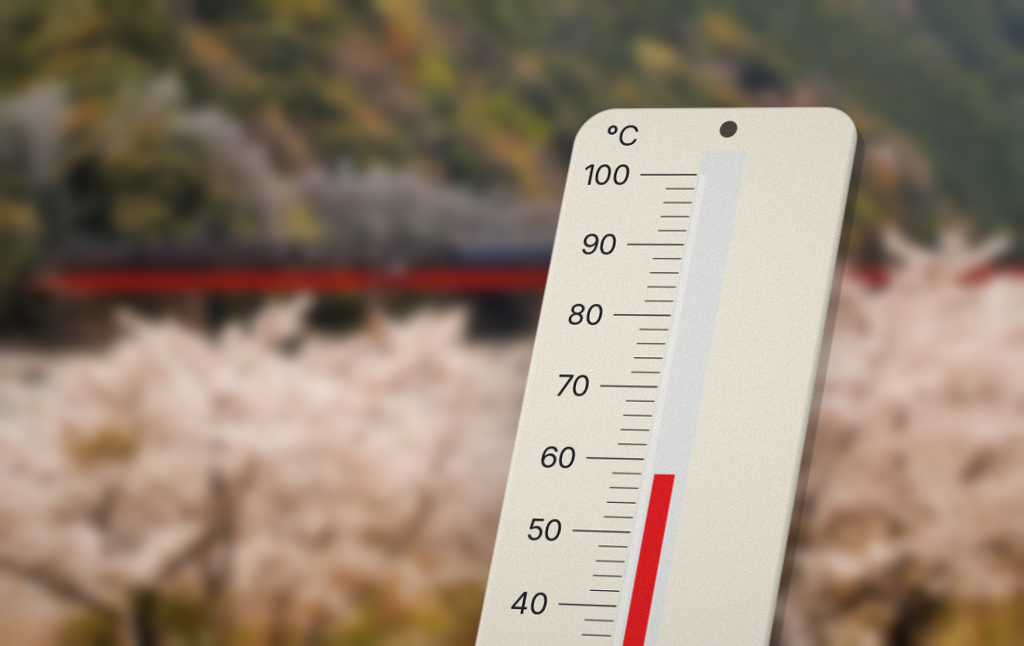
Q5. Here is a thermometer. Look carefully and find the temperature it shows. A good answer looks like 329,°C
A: 58,°C
